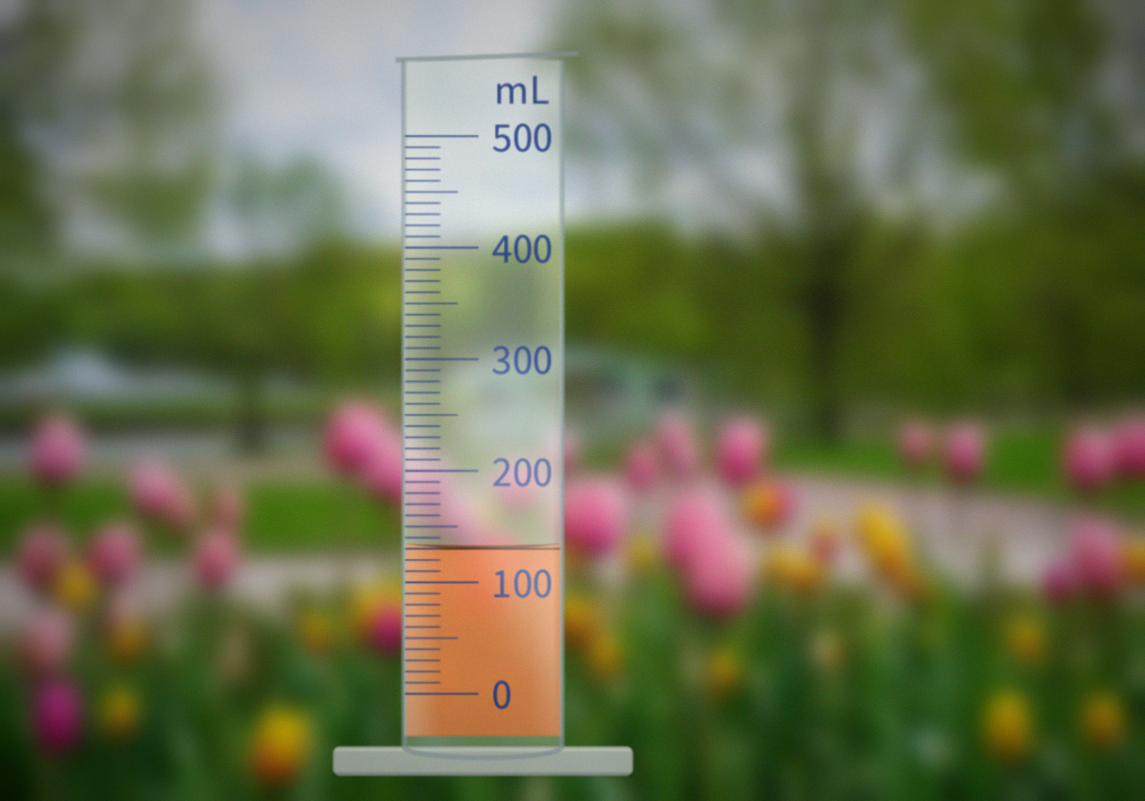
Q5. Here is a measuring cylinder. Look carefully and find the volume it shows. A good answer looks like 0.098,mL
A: 130,mL
